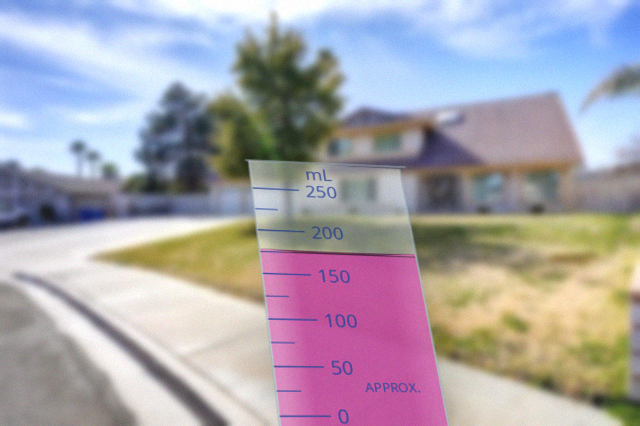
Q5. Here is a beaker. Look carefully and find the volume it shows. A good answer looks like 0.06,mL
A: 175,mL
